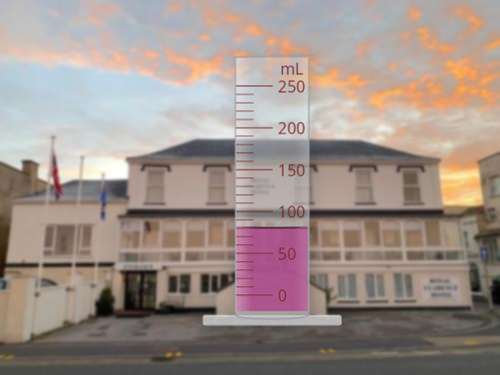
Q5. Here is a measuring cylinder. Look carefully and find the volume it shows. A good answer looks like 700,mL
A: 80,mL
